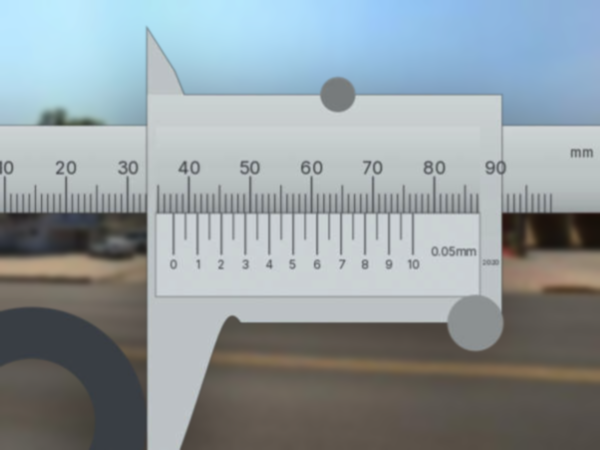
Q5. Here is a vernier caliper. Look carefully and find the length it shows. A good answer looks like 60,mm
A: 37.5,mm
